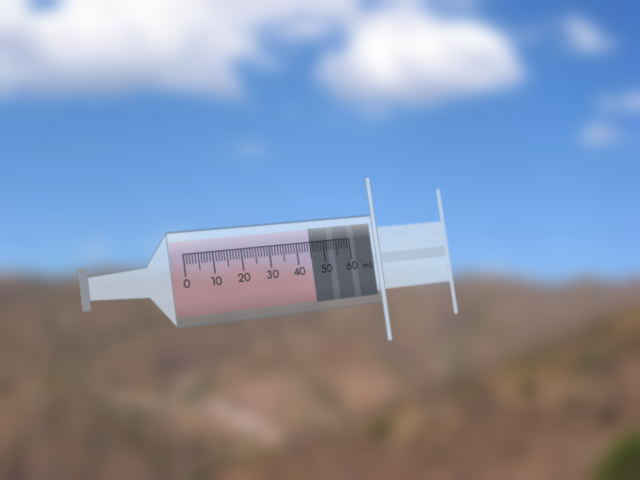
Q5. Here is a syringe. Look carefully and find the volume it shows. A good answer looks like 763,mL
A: 45,mL
